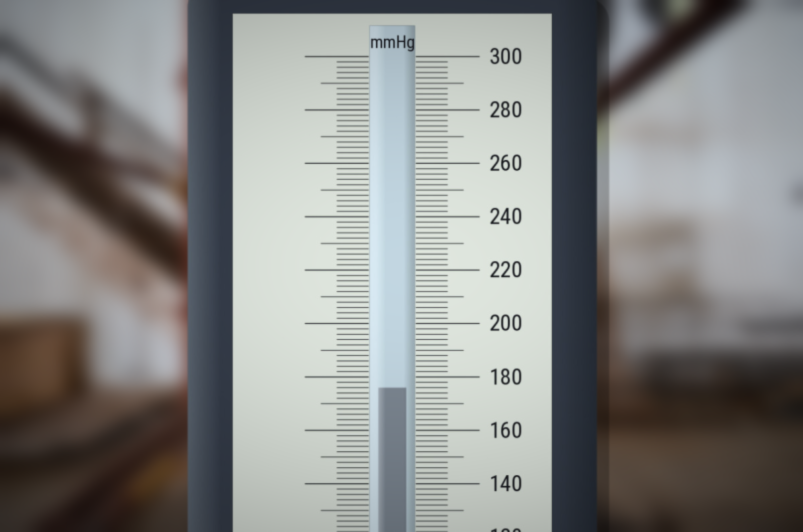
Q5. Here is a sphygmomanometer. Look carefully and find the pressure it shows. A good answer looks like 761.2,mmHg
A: 176,mmHg
